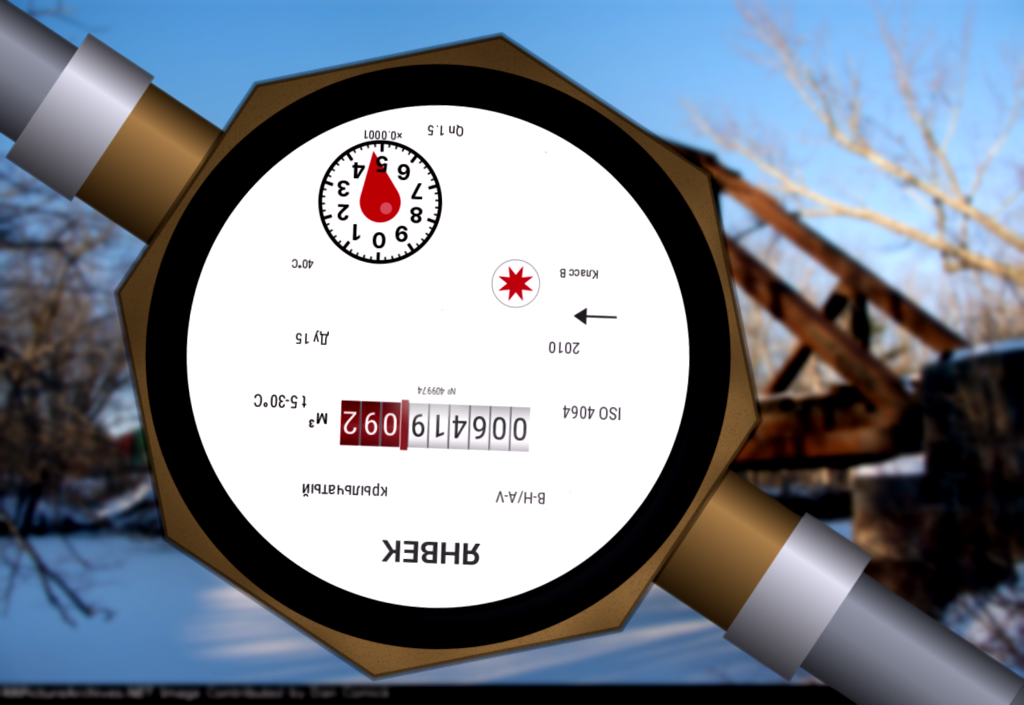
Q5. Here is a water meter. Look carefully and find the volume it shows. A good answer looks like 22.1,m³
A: 6419.0924,m³
